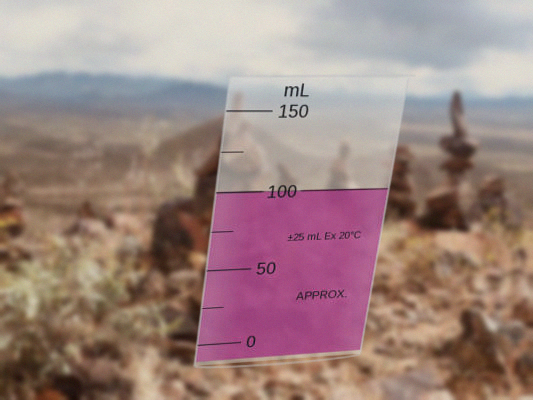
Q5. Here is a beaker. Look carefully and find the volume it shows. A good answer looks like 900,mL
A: 100,mL
